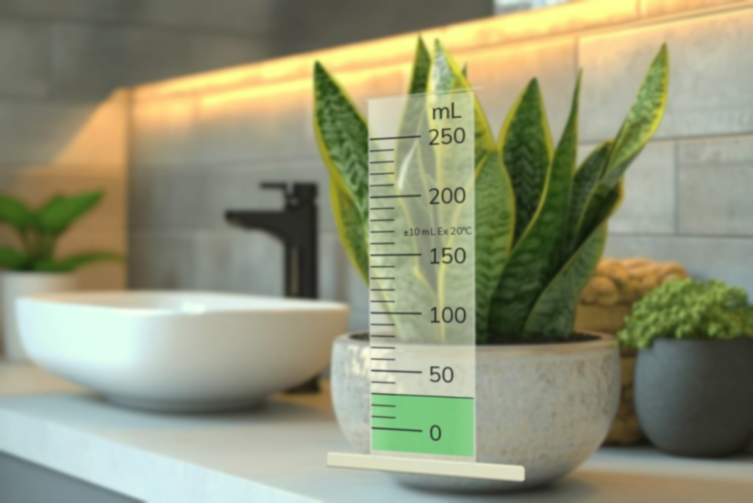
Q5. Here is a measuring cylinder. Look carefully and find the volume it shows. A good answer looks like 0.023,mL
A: 30,mL
